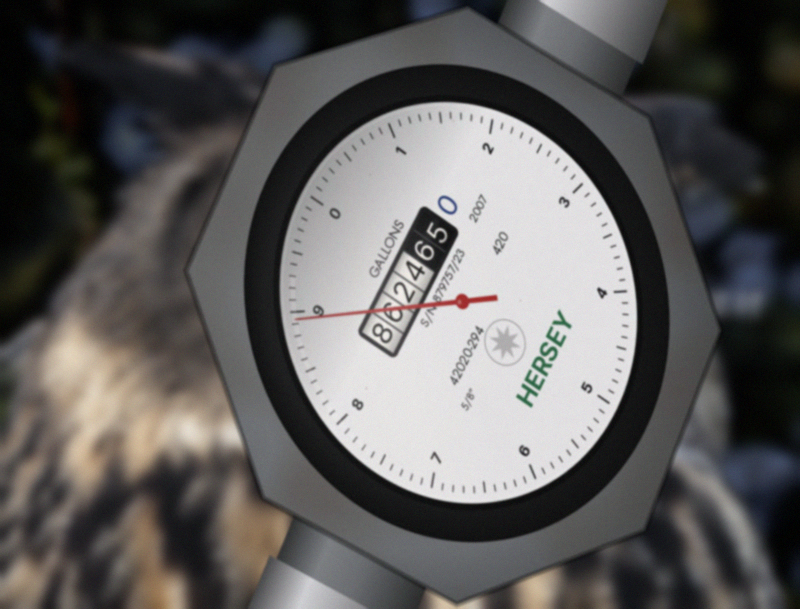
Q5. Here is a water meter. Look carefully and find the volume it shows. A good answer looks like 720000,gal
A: 8624648.9,gal
